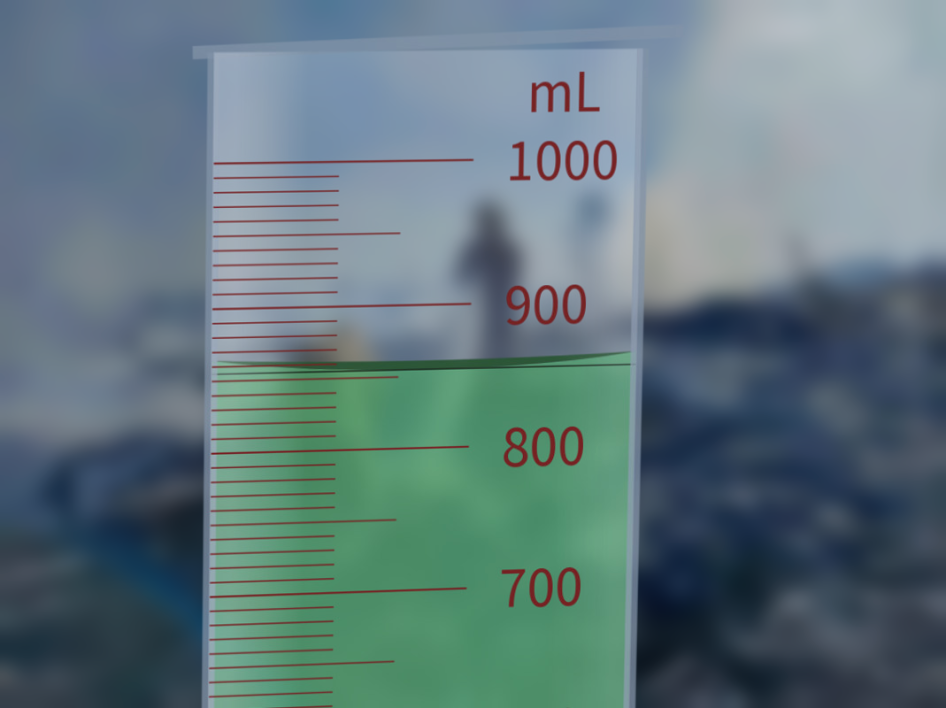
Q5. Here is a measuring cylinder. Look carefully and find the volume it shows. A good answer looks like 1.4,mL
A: 855,mL
